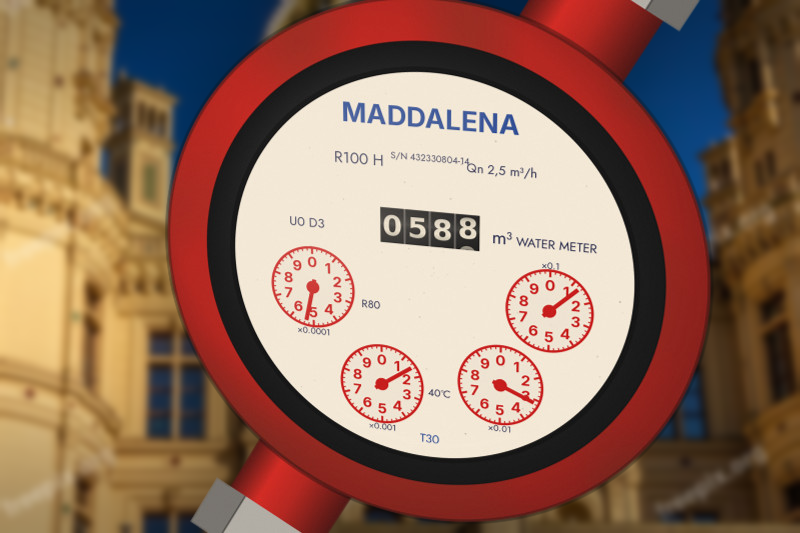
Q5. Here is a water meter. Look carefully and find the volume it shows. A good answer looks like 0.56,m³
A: 588.1315,m³
